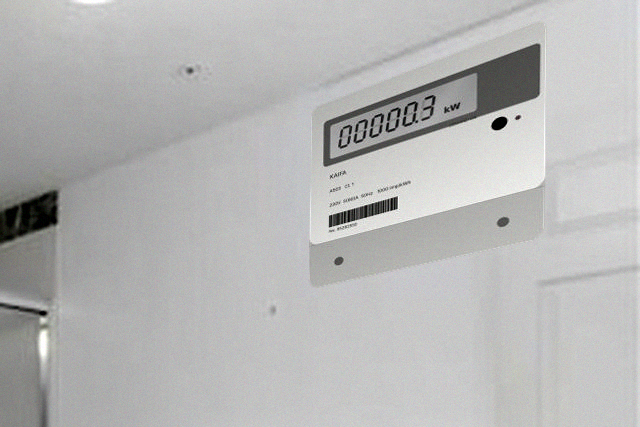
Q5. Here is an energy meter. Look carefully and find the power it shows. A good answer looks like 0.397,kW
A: 0.3,kW
